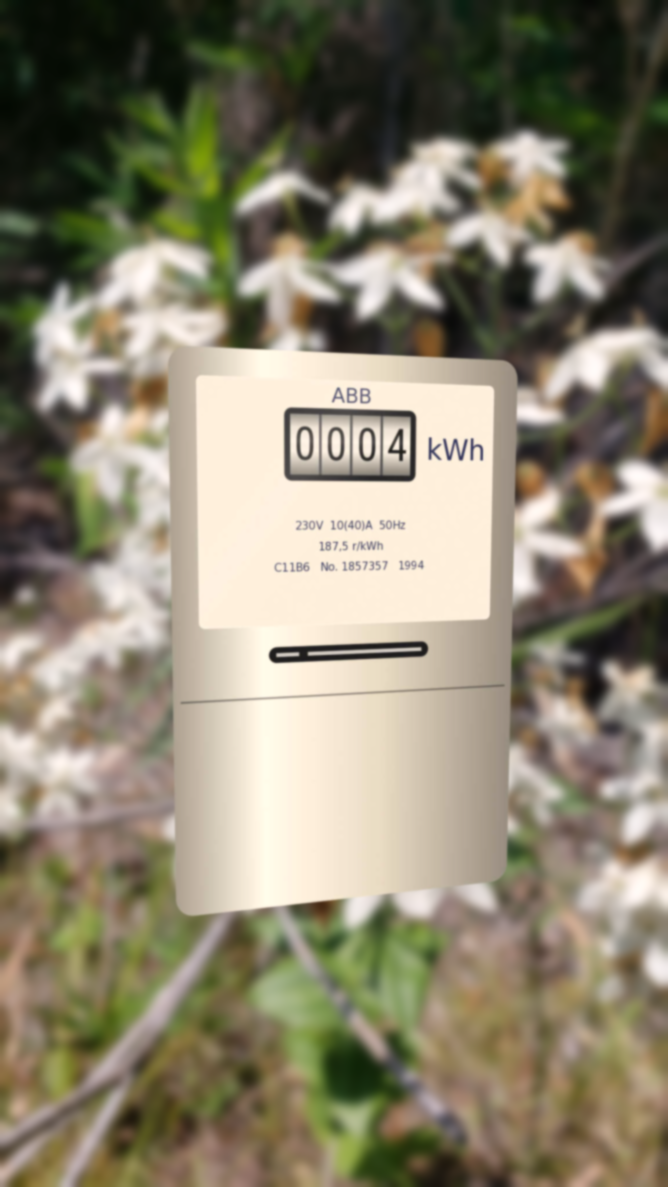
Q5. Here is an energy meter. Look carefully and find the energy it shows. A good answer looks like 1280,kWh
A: 4,kWh
